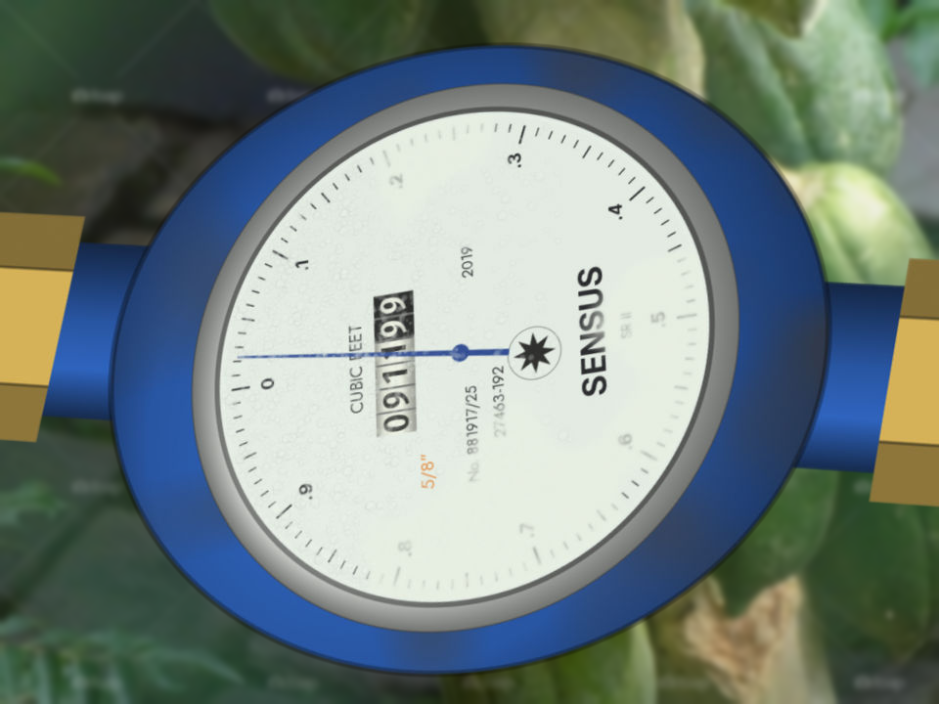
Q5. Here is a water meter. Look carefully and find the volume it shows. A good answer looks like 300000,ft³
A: 91199.02,ft³
